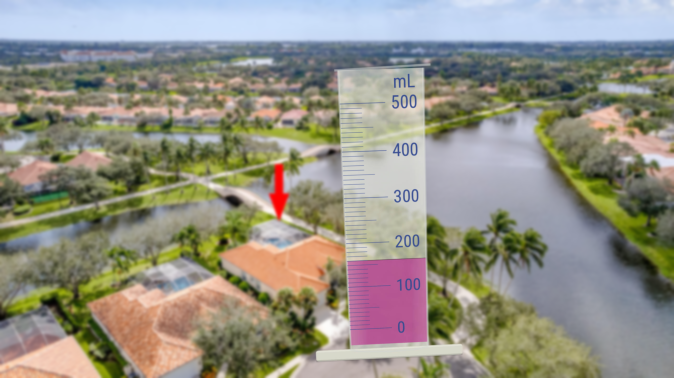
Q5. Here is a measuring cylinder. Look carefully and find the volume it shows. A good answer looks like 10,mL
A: 160,mL
